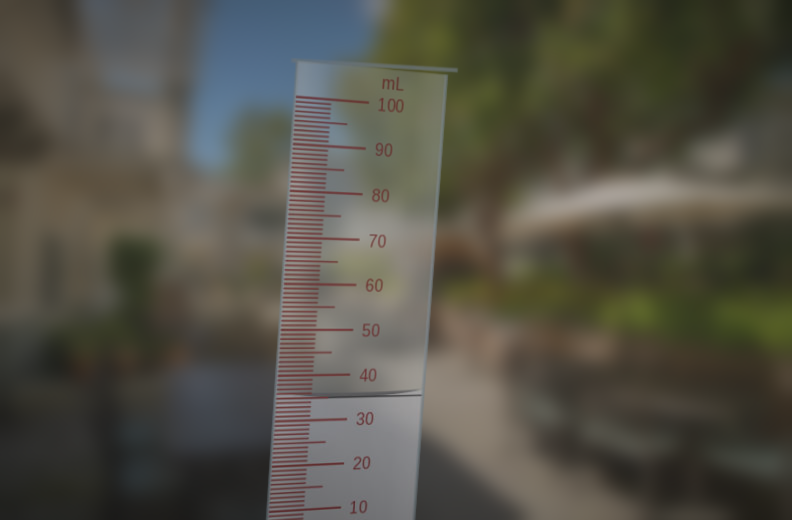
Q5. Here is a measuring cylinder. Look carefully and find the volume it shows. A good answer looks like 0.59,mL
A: 35,mL
